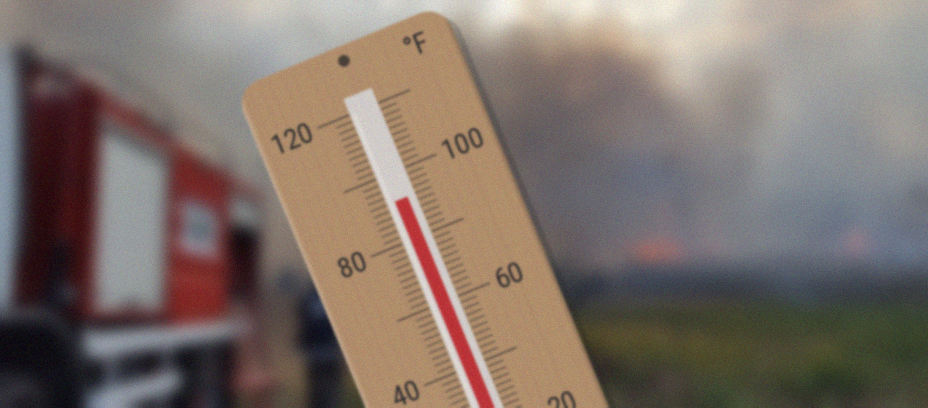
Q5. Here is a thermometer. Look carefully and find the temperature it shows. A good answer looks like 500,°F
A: 92,°F
